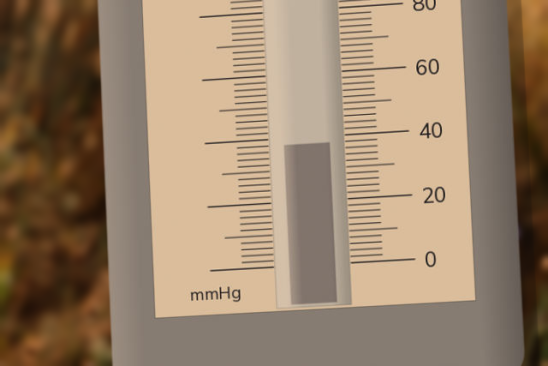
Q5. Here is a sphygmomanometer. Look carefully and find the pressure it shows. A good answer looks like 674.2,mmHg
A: 38,mmHg
